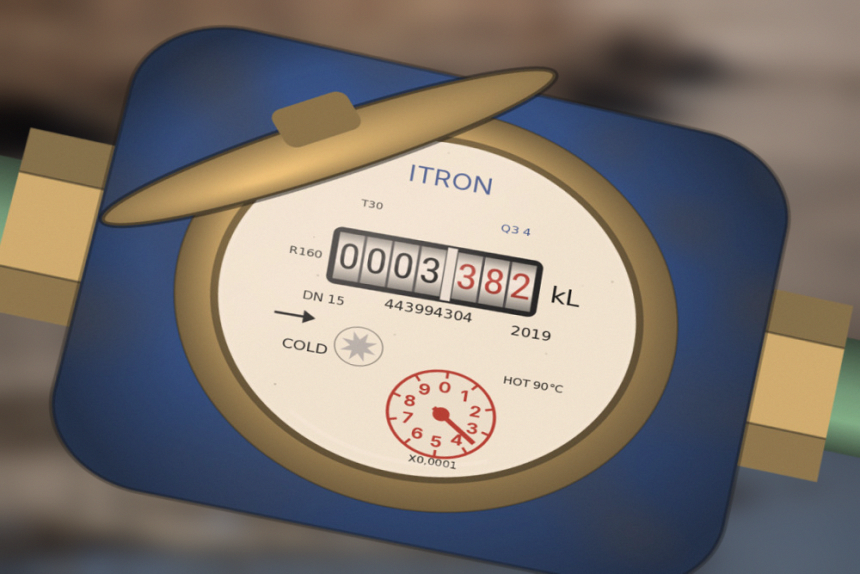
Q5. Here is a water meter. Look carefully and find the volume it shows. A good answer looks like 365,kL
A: 3.3823,kL
